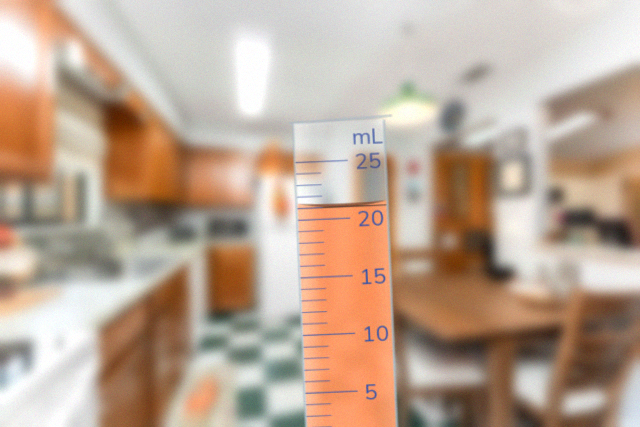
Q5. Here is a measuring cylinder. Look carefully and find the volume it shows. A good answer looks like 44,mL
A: 21,mL
